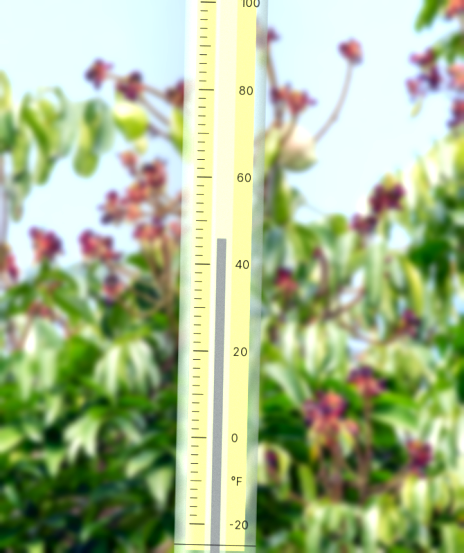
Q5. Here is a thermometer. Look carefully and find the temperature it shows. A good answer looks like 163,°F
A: 46,°F
